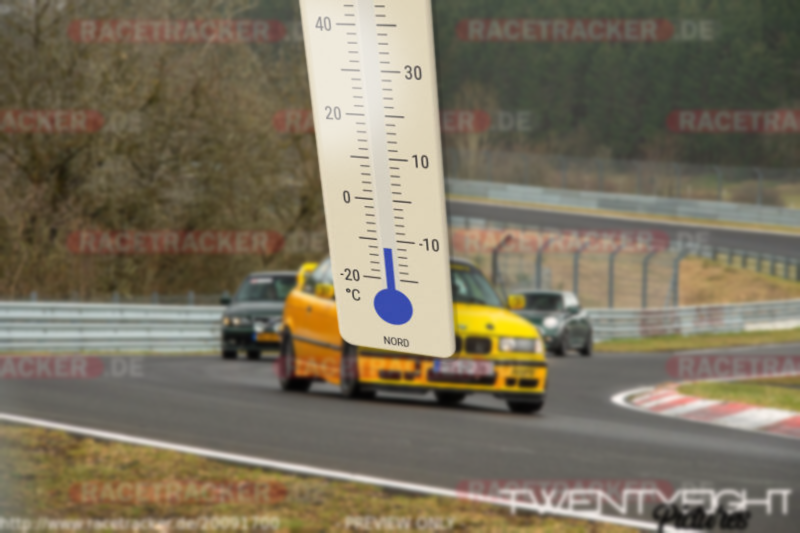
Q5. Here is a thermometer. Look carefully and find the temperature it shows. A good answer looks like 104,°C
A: -12,°C
